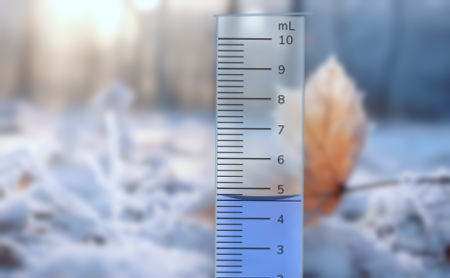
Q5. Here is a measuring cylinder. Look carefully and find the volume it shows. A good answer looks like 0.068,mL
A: 4.6,mL
